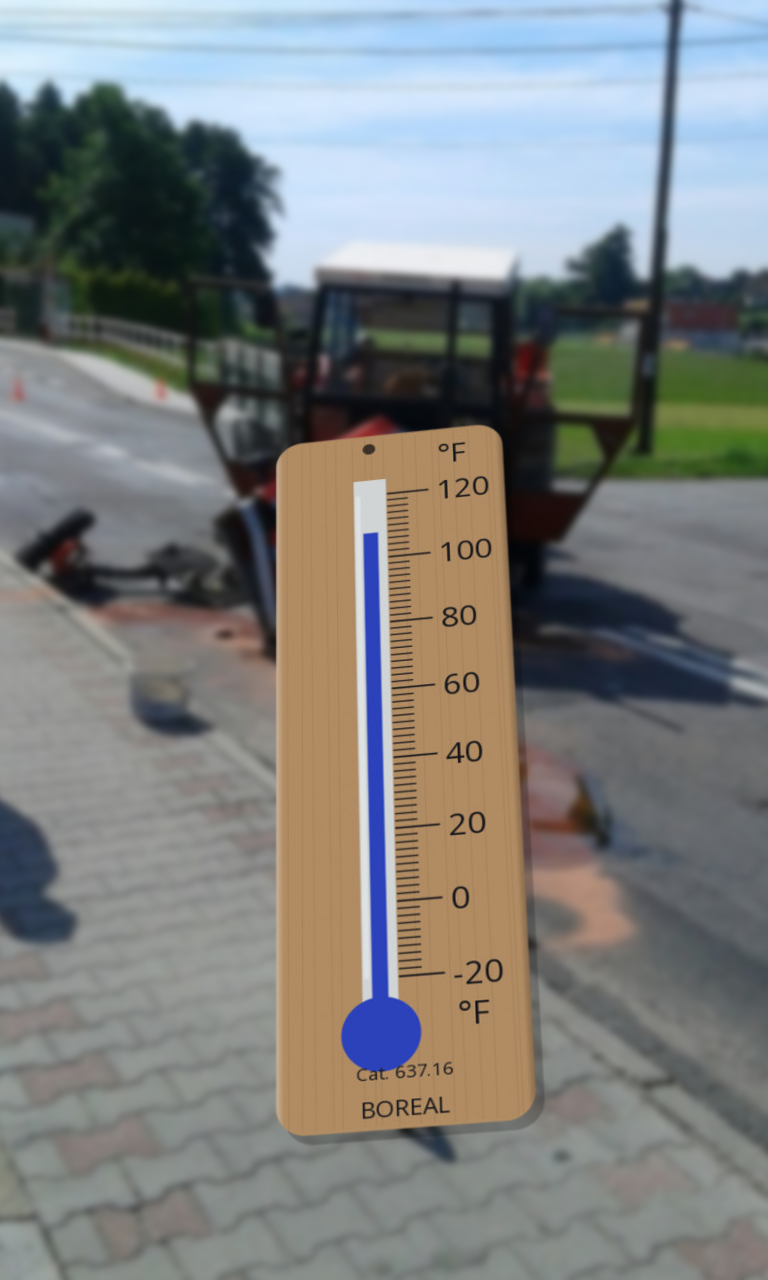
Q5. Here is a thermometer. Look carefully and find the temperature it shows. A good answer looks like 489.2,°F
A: 108,°F
